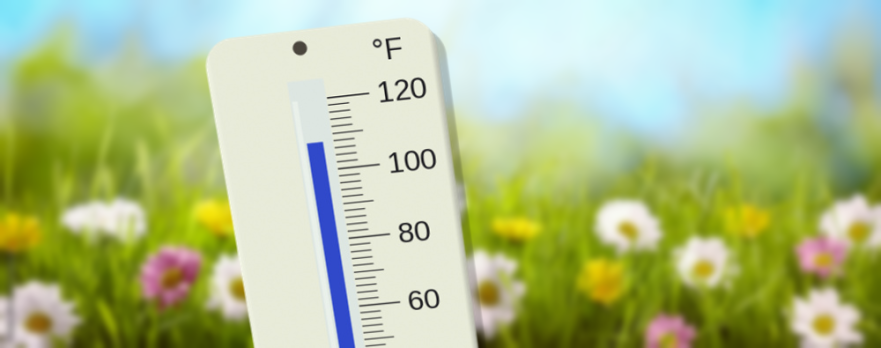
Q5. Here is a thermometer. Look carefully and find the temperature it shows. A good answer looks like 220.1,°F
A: 108,°F
